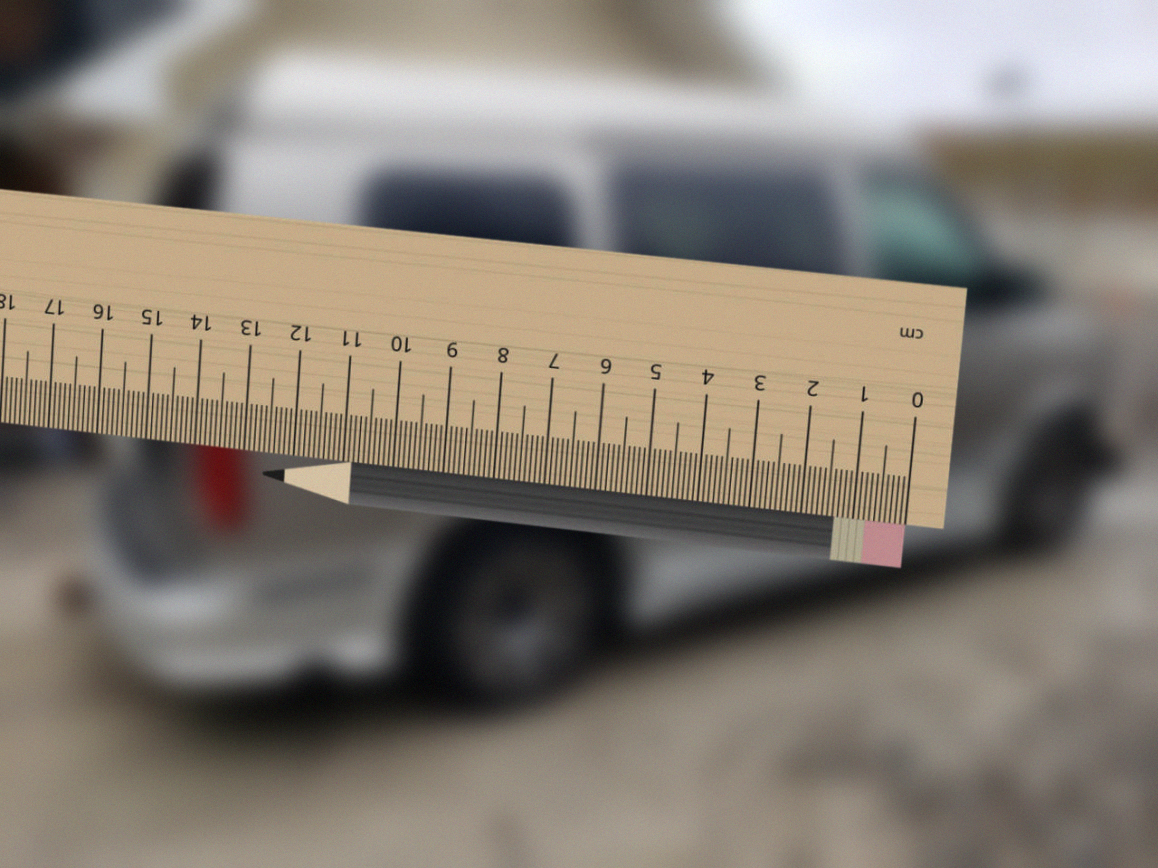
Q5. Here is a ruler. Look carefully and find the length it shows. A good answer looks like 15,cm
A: 12.6,cm
